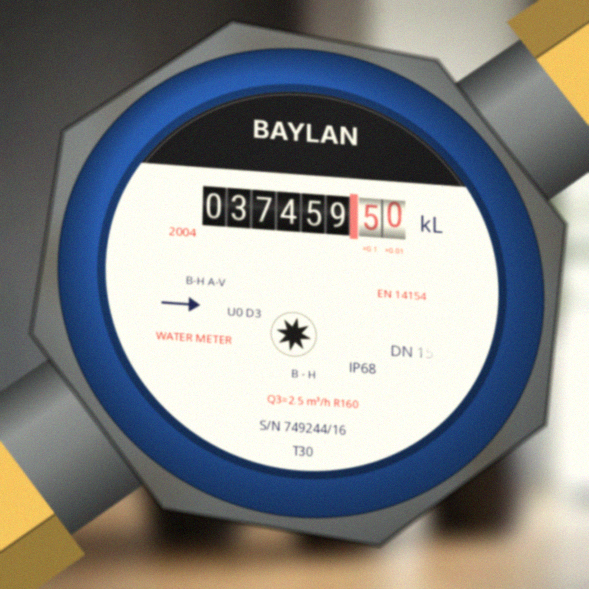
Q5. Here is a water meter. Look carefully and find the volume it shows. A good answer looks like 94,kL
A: 37459.50,kL
